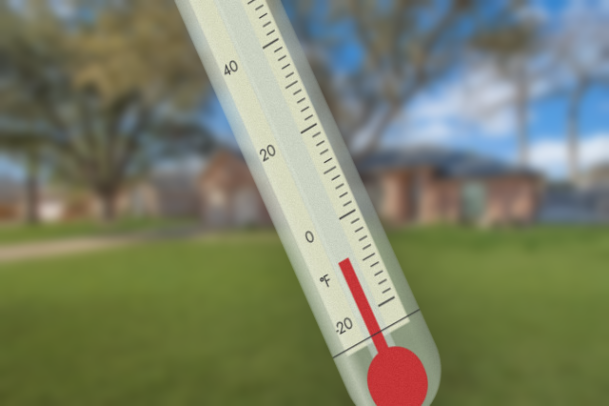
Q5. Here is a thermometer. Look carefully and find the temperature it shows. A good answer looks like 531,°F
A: -8,°F
